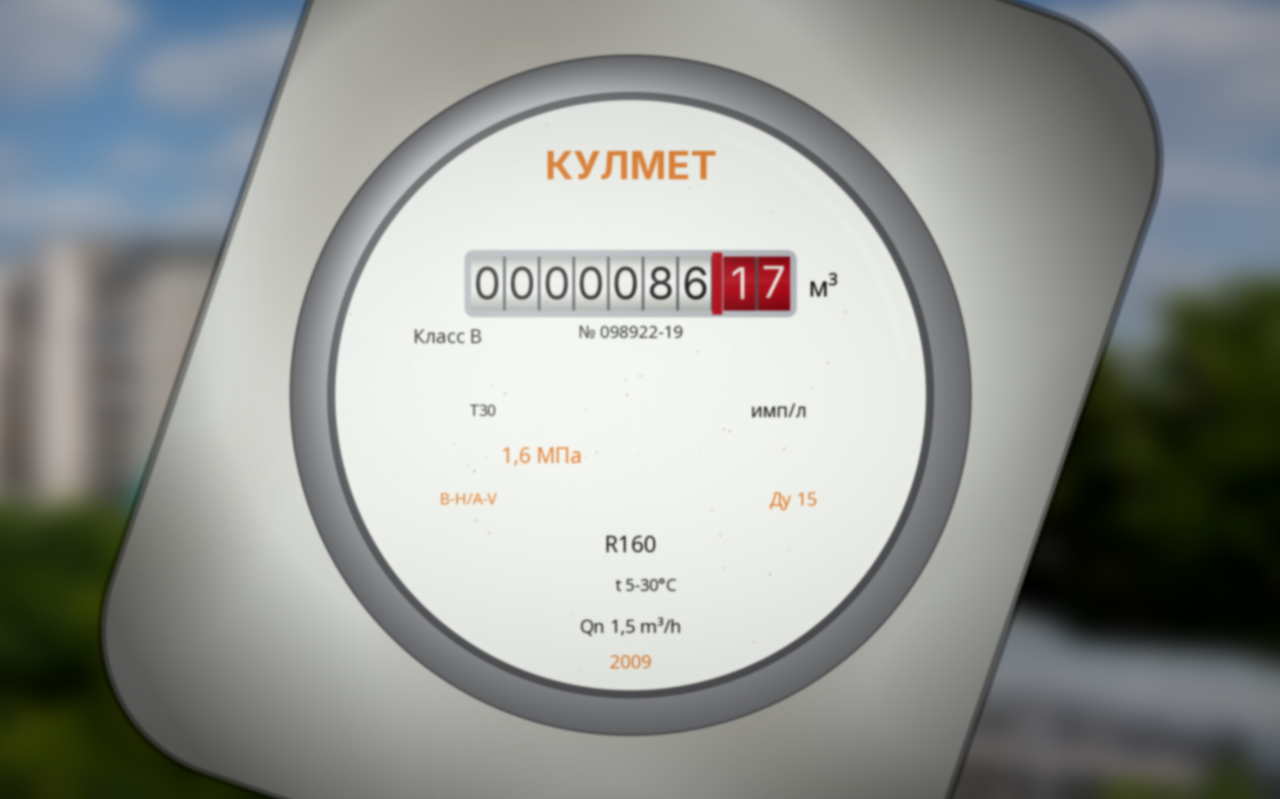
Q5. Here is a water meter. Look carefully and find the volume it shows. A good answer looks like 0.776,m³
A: 86.17,m³
